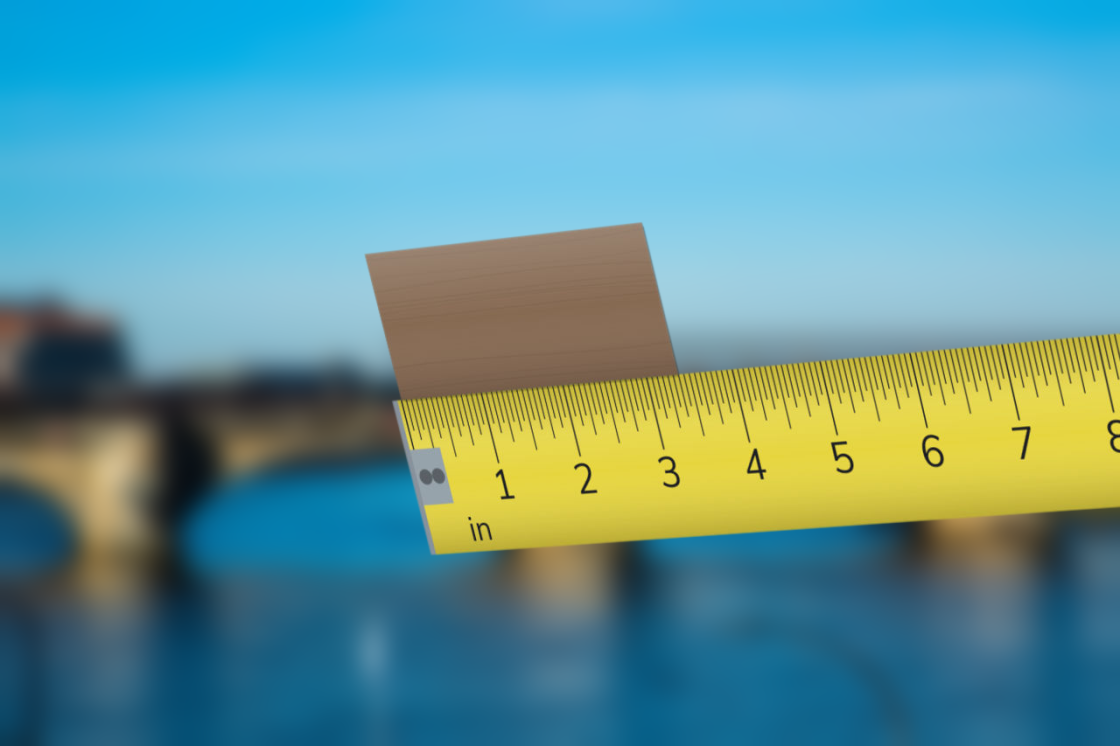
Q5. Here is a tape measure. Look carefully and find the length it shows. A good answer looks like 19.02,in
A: 3.375,in
